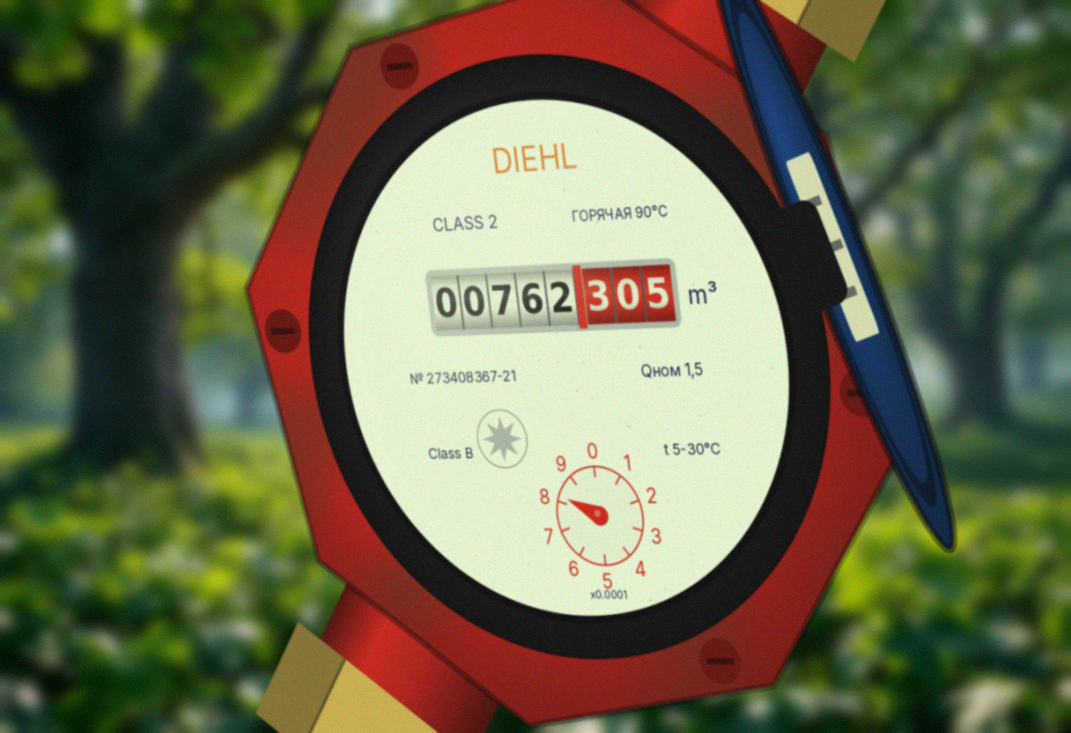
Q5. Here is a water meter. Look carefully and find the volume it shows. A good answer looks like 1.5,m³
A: 762.3058,m³
